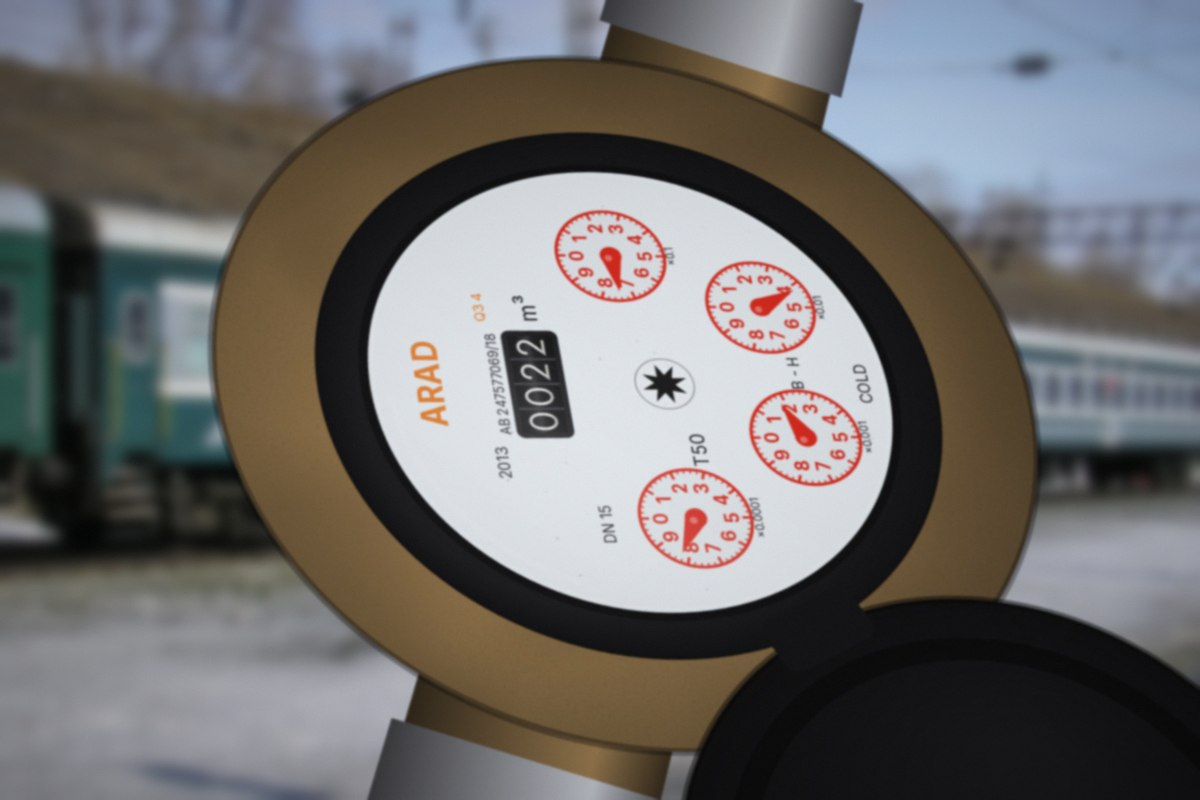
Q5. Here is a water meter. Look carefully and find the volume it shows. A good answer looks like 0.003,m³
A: 22.7418,m³
